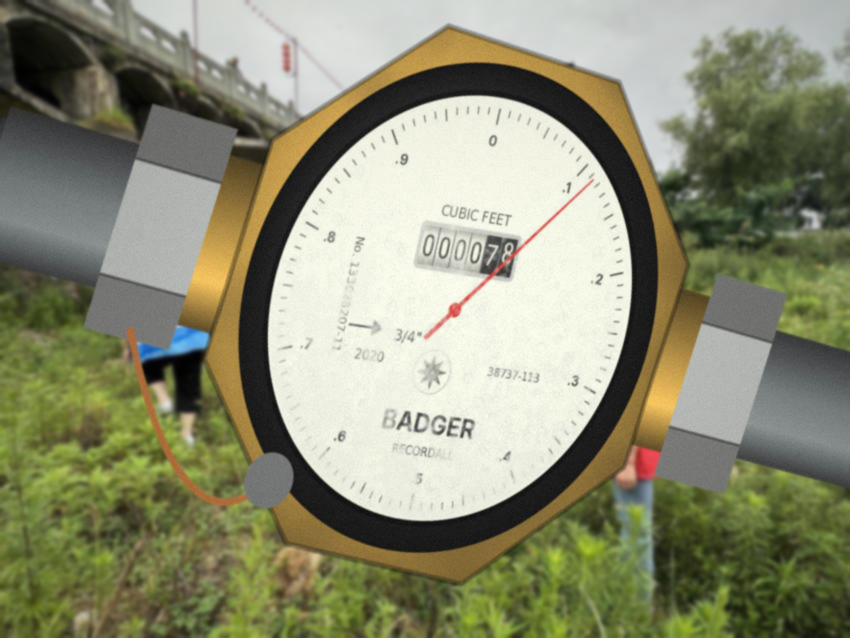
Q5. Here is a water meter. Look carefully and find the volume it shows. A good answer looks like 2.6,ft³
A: 78.11,ft³
